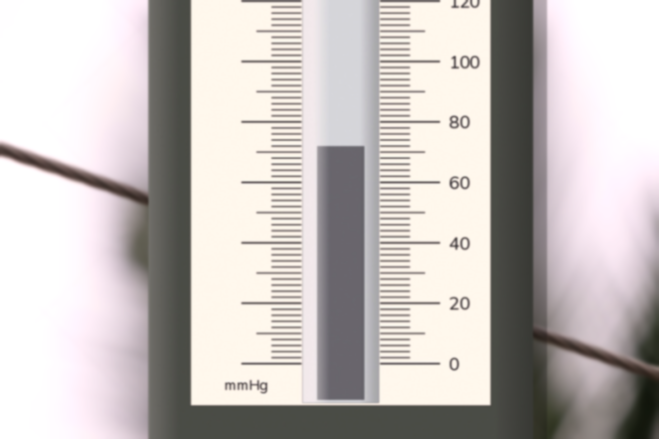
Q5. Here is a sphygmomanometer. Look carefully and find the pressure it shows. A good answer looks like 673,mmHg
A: 72,mmHg
